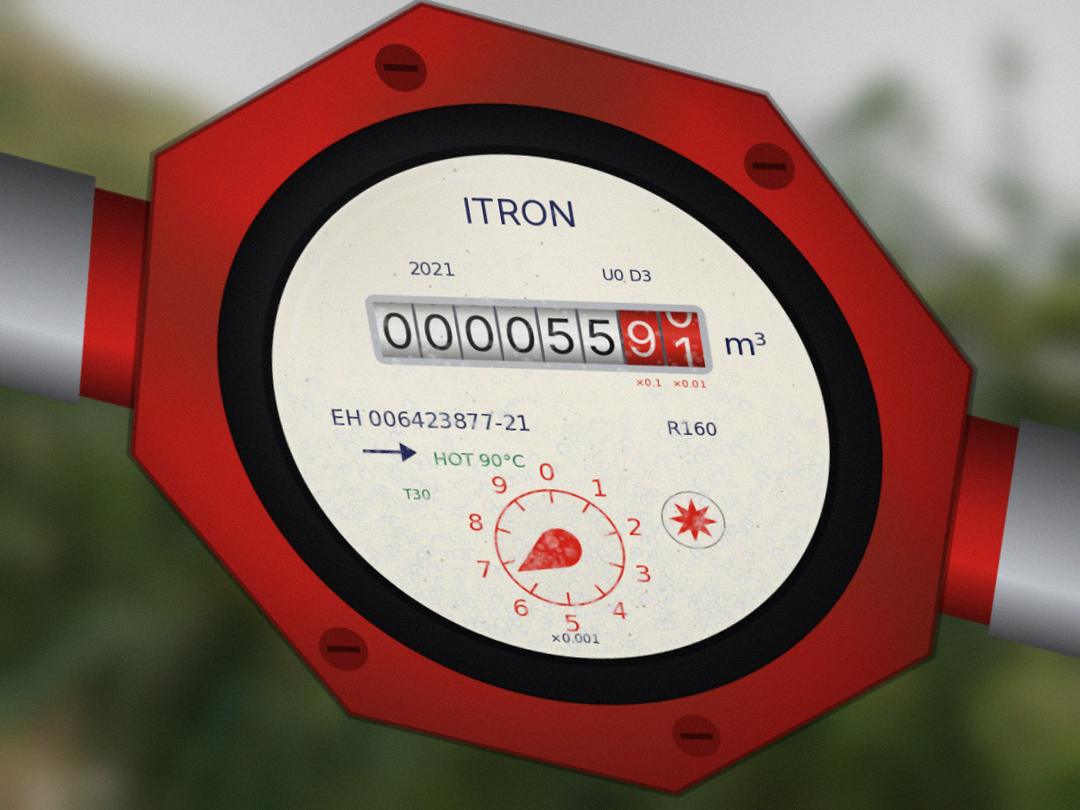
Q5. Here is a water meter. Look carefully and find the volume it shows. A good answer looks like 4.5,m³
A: 55.906,m³
